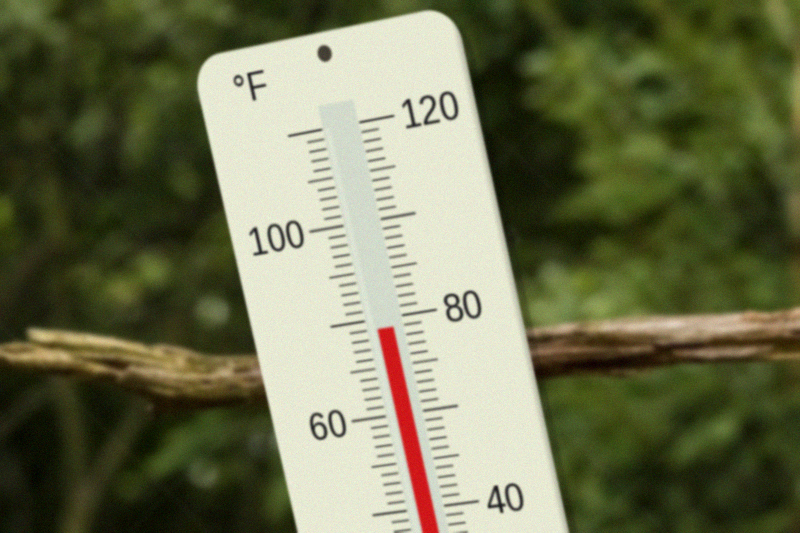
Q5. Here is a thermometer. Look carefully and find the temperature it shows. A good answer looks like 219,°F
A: 78,°F
